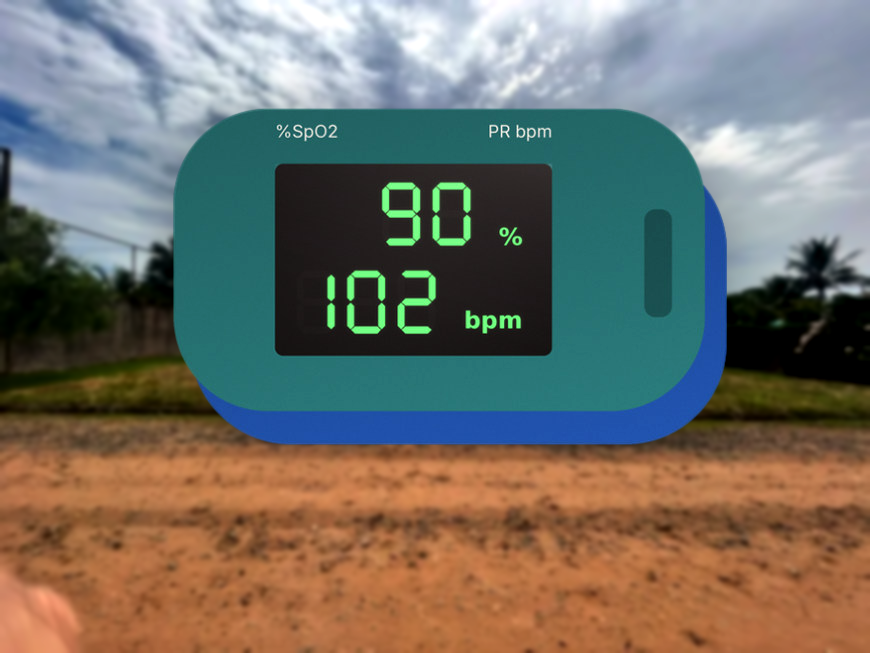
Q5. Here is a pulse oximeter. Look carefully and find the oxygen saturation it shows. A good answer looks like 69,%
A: 90,%
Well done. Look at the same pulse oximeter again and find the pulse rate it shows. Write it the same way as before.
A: 102,bpm
